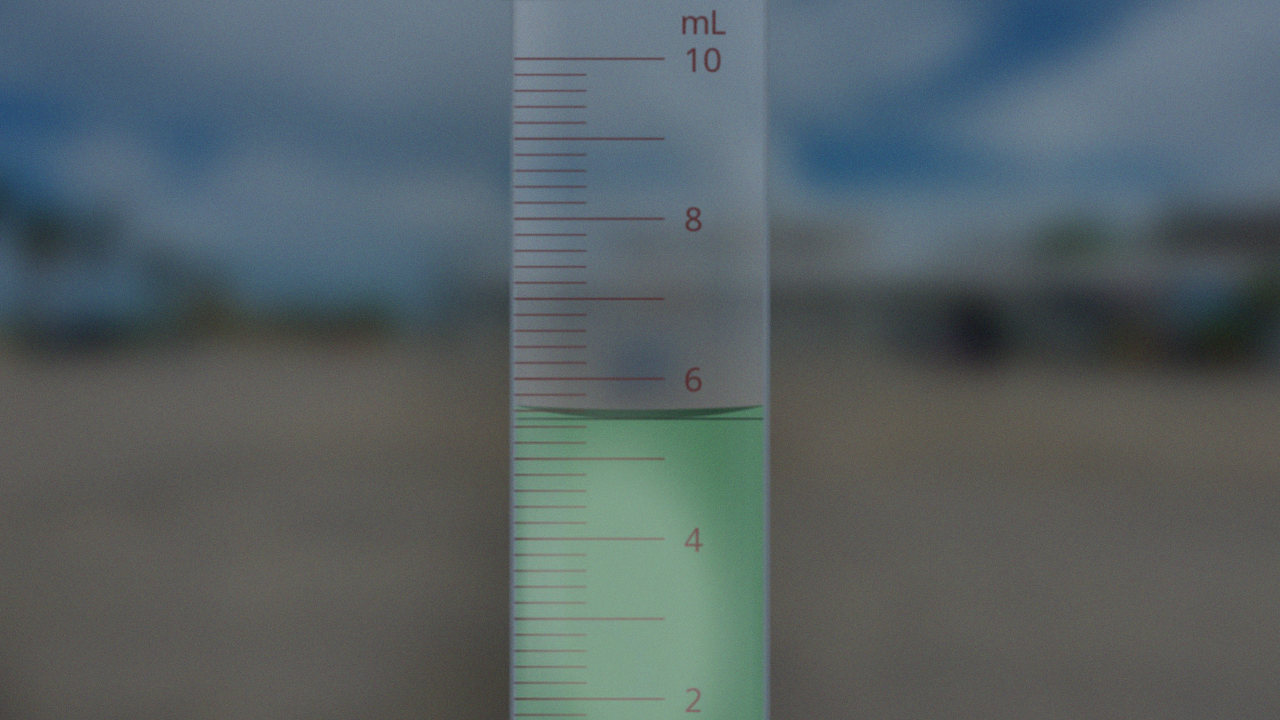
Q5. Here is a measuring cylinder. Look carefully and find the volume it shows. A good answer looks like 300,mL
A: 5.5,mL
